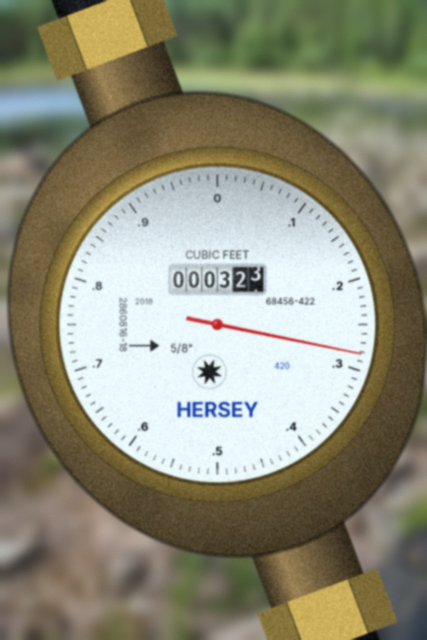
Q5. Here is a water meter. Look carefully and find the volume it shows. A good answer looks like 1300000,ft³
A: 323.28,ft³
